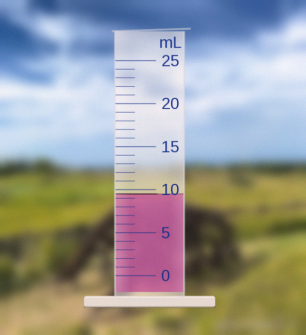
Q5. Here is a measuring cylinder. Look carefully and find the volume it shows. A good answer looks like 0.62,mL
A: 9.5,mL
